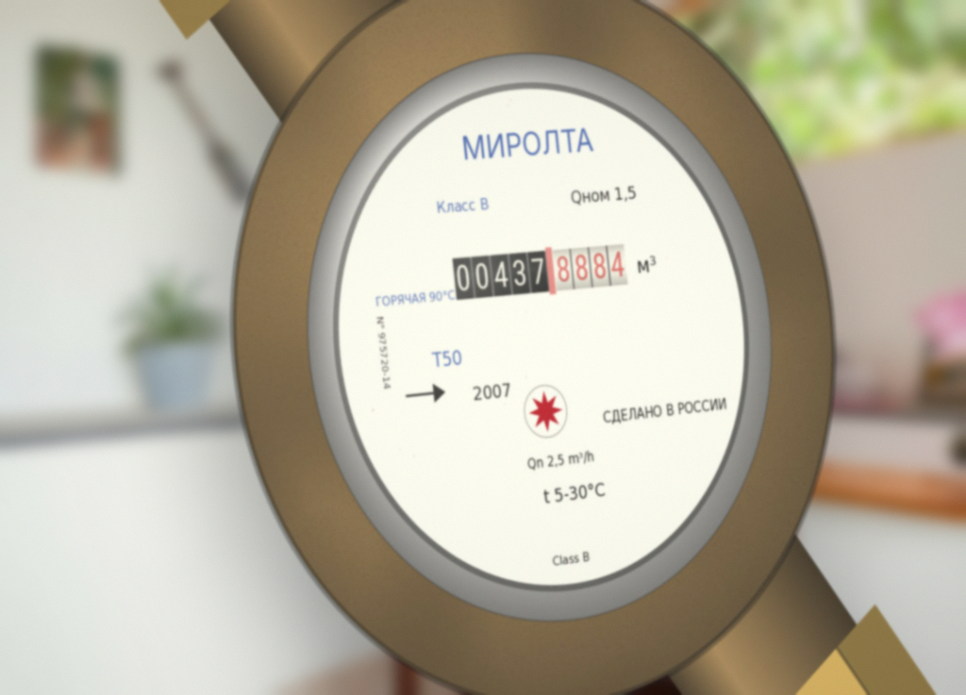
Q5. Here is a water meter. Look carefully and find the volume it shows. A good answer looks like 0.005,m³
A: 437.8884,m³
